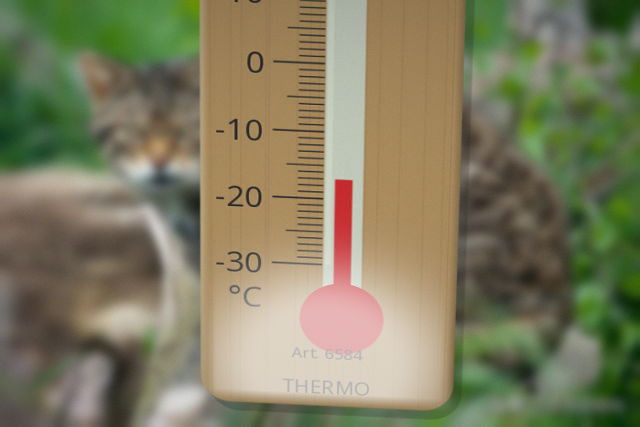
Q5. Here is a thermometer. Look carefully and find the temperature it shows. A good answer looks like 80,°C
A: -17,°C
